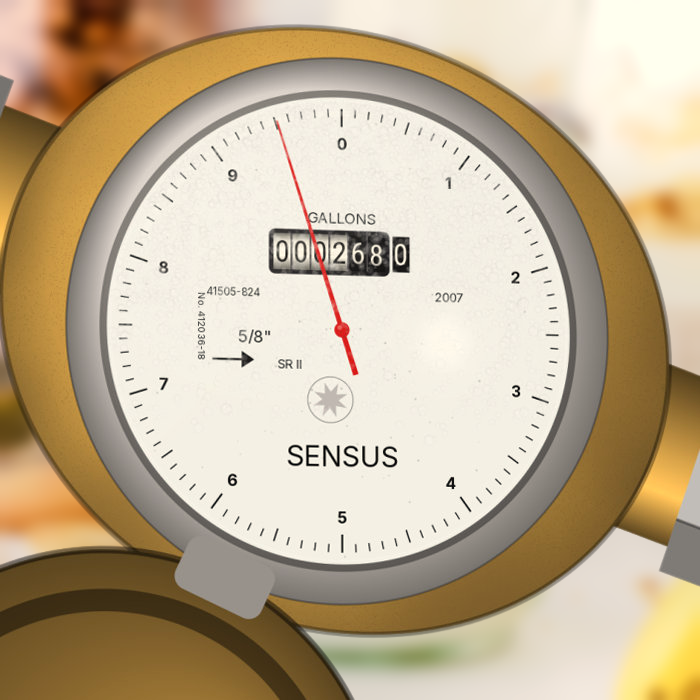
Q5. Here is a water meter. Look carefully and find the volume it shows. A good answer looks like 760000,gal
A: 2679.5,gal
